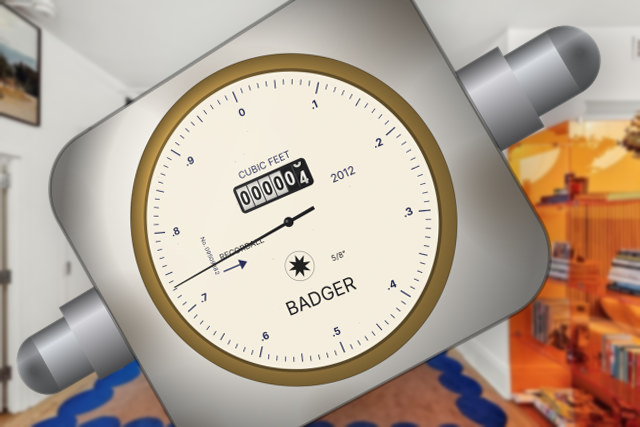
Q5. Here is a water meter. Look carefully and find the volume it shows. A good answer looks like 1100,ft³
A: 3.73,ft³
